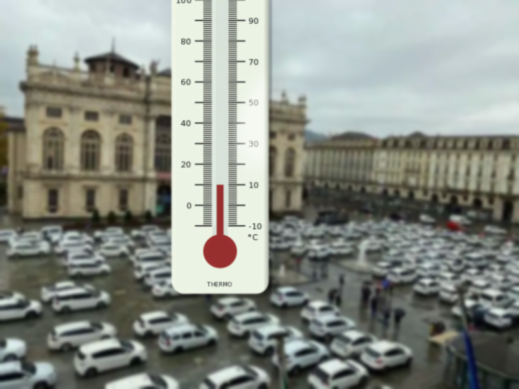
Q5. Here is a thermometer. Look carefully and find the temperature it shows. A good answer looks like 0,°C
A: 10,°C
